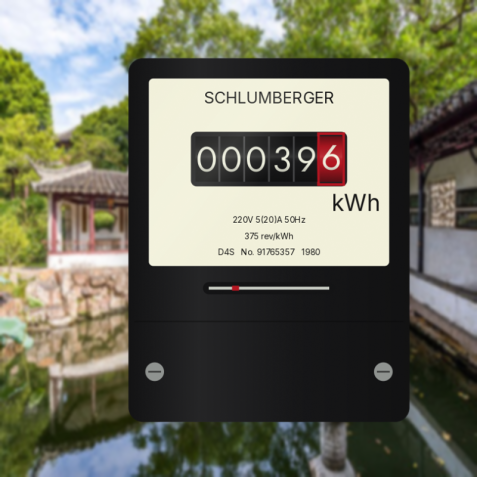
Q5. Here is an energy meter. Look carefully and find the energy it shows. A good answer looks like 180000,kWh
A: 39.6,kWh
